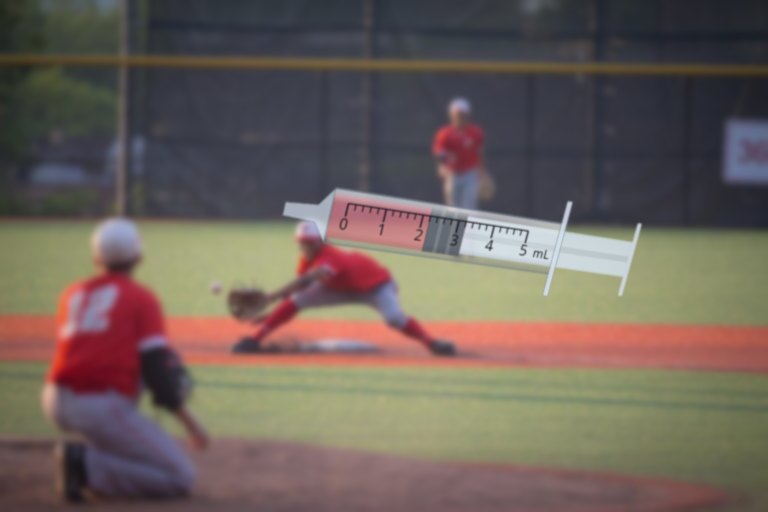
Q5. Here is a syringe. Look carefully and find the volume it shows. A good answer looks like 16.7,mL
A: 2.2,mL
